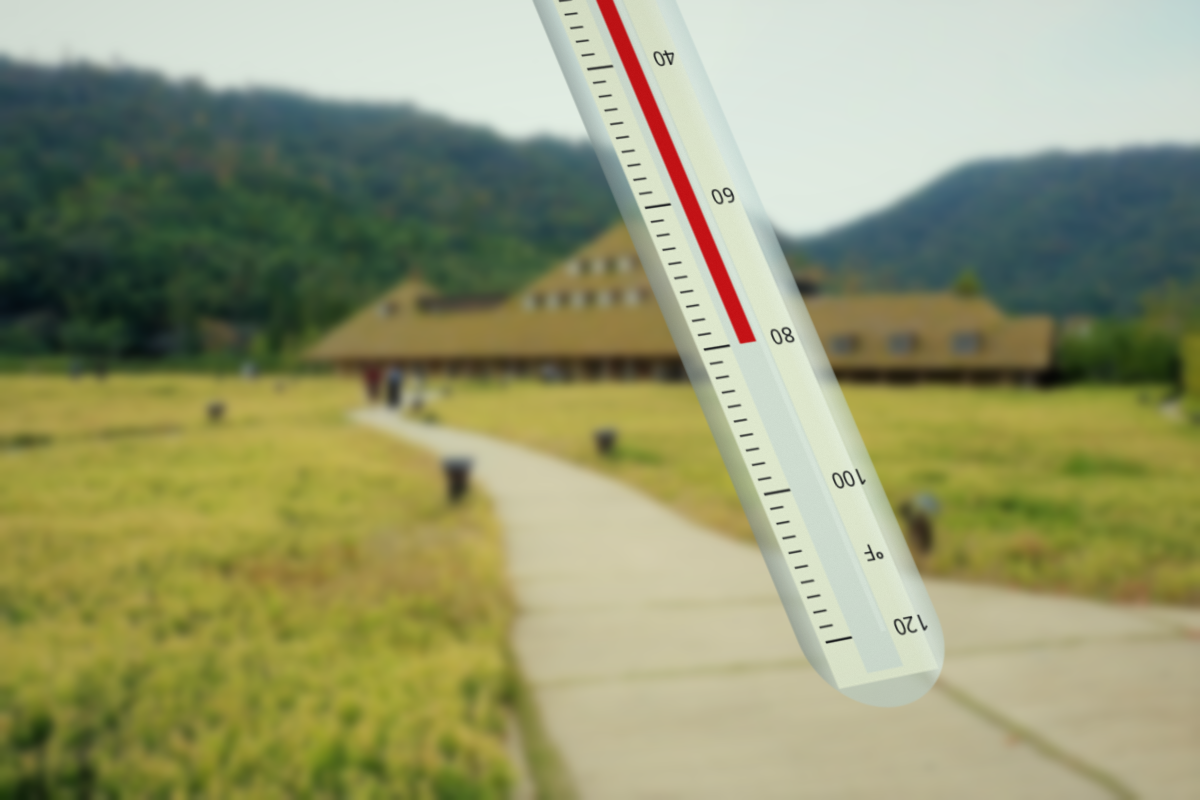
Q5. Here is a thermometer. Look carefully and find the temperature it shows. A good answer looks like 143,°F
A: 80,°F
